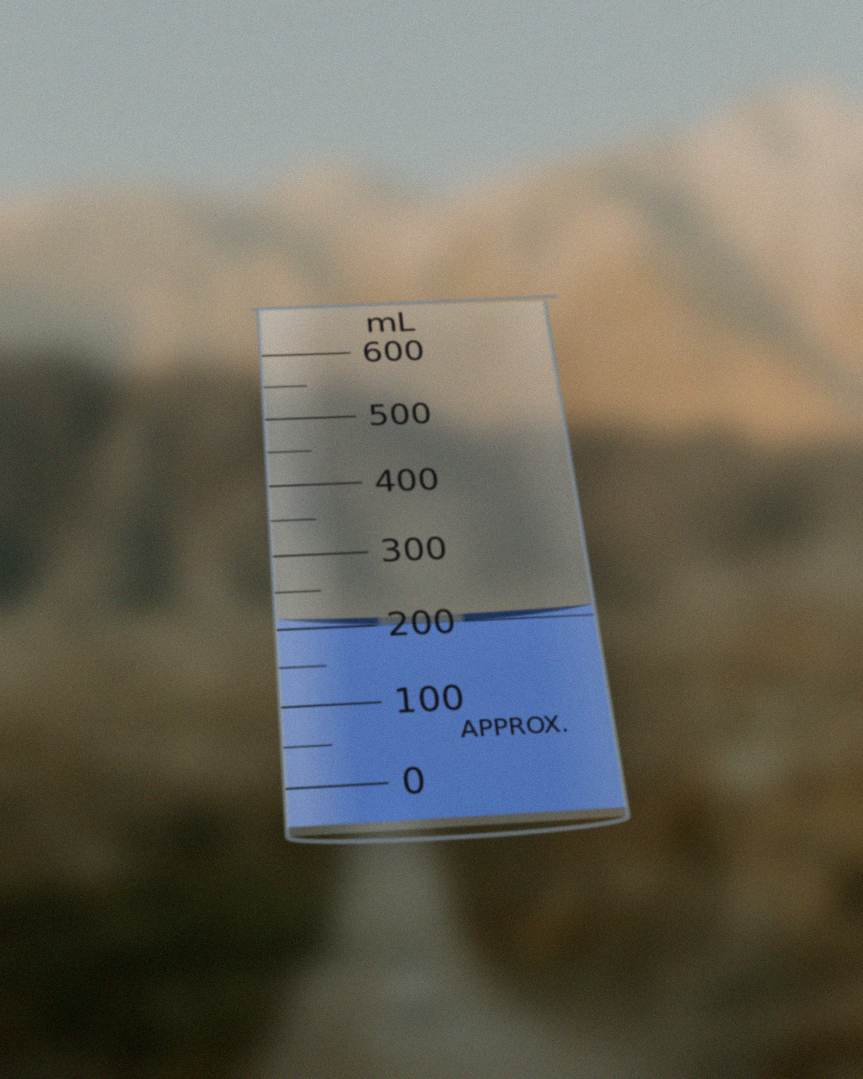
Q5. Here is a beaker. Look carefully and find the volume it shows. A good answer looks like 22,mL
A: 200,mL
